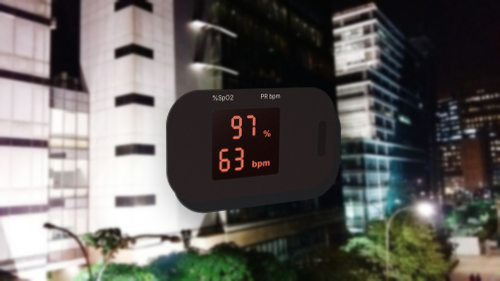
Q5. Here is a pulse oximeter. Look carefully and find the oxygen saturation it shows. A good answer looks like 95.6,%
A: 97,%
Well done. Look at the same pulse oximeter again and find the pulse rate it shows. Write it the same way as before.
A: 63,bpm
